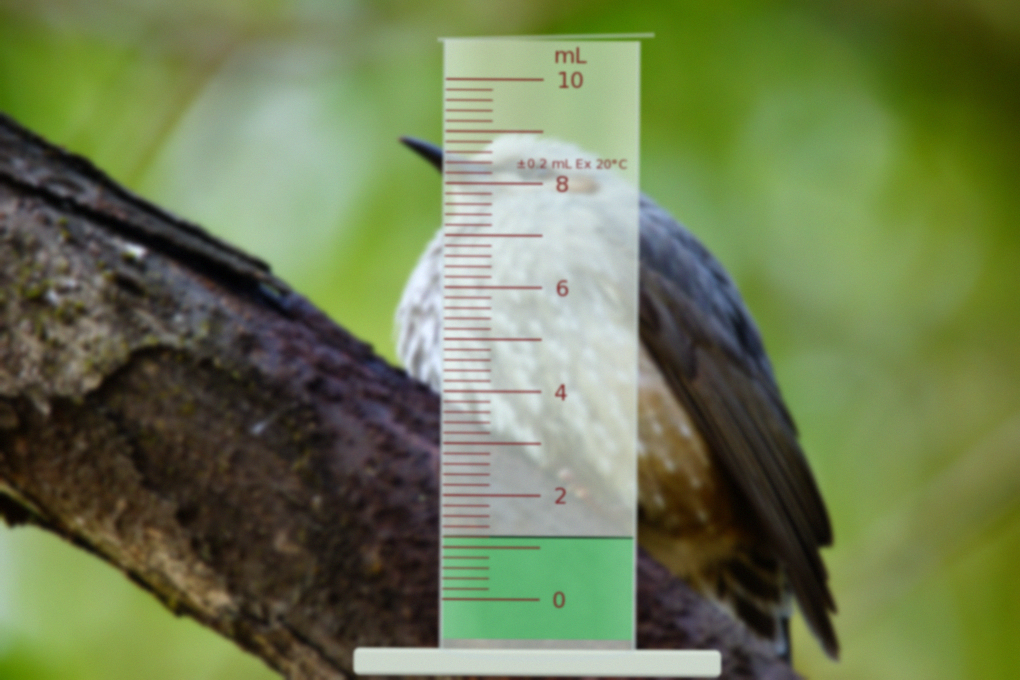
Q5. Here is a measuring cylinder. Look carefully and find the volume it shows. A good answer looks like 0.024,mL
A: 1.2,mL
